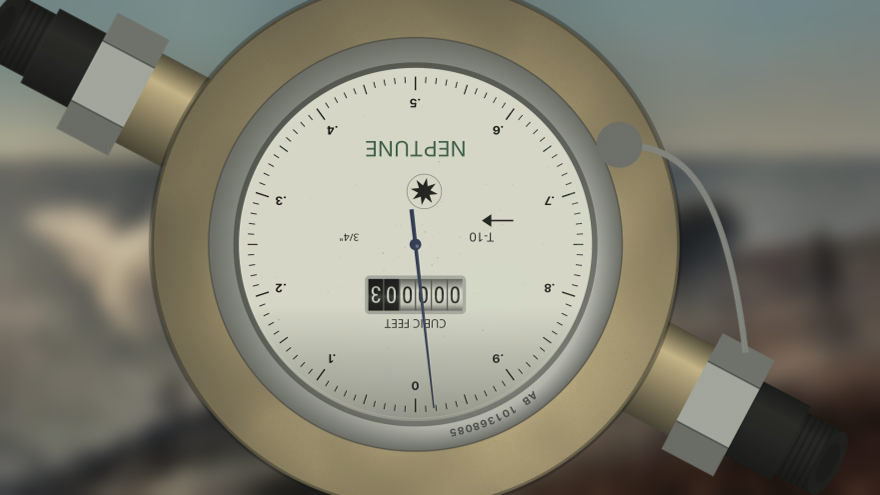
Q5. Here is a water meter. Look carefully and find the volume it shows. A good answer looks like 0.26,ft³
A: 2.98,ft³
